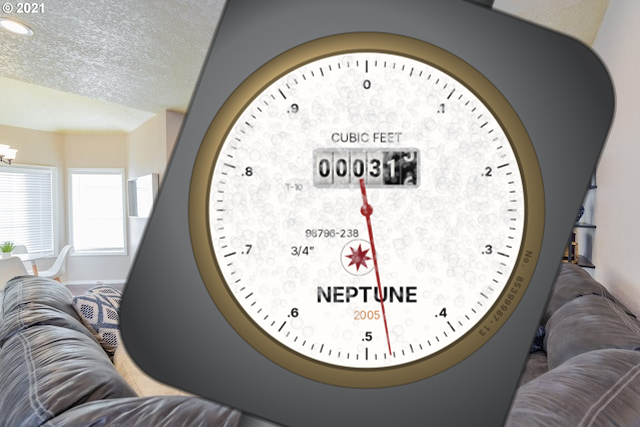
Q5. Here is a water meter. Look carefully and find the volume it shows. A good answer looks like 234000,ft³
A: 315.47,ft³
